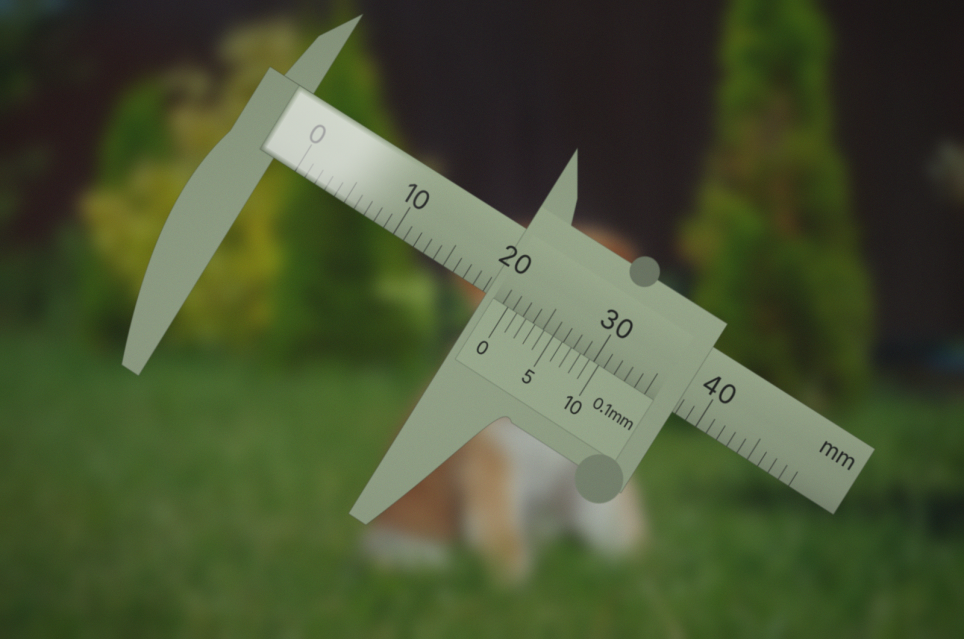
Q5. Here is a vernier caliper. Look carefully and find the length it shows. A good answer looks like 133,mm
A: 21.5,mm
